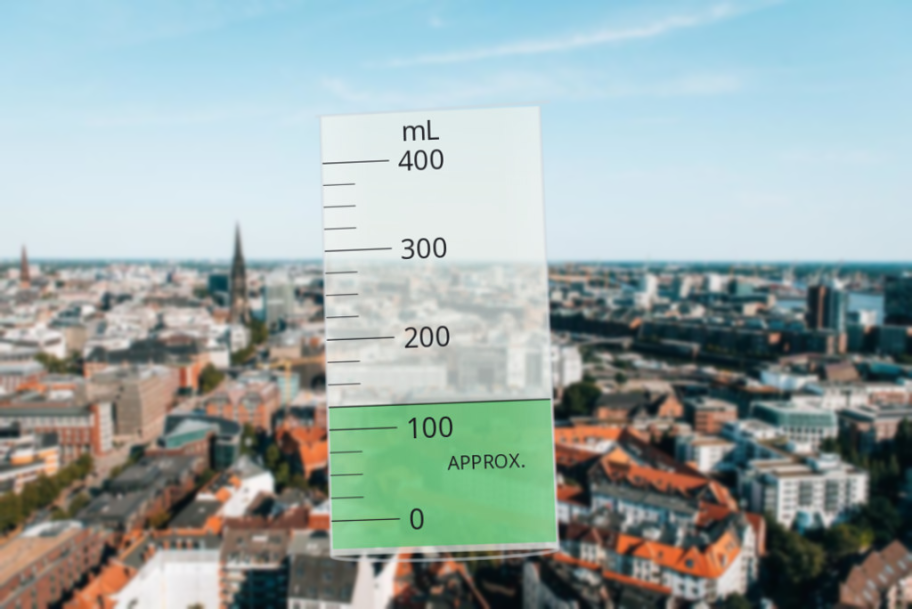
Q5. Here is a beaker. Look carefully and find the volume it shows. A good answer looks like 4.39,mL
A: 125,mL
